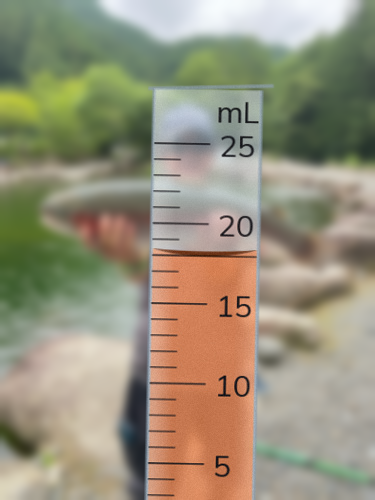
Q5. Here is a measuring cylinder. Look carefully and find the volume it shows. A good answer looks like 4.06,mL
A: 18,mL
